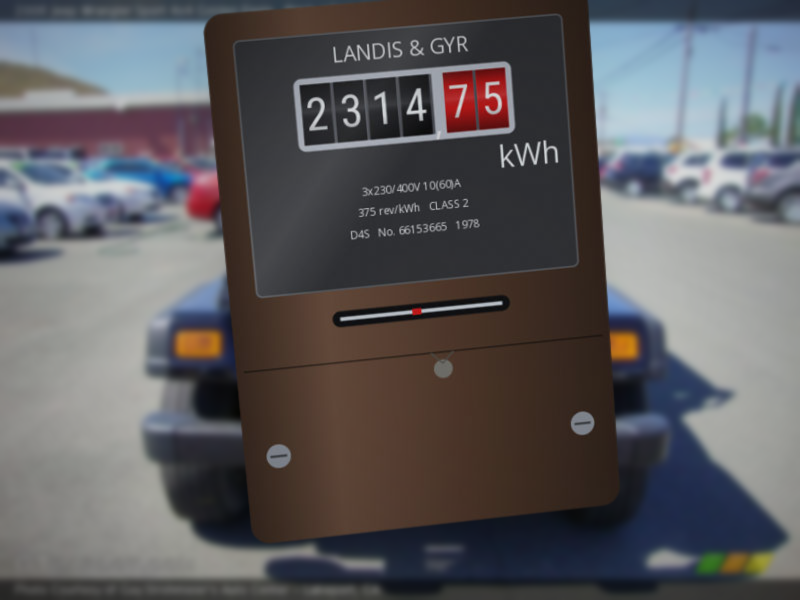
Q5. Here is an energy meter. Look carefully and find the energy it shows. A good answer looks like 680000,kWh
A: 2314.75,kWh
